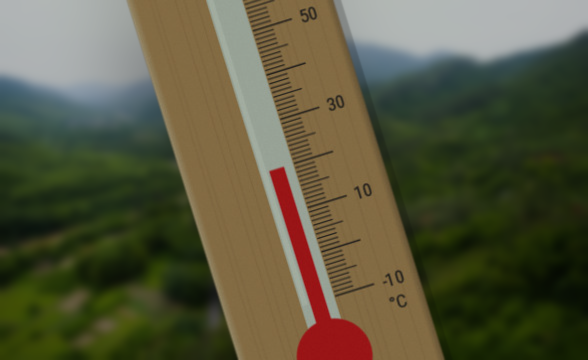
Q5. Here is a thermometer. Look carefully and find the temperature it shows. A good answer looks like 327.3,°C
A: 20,°C
